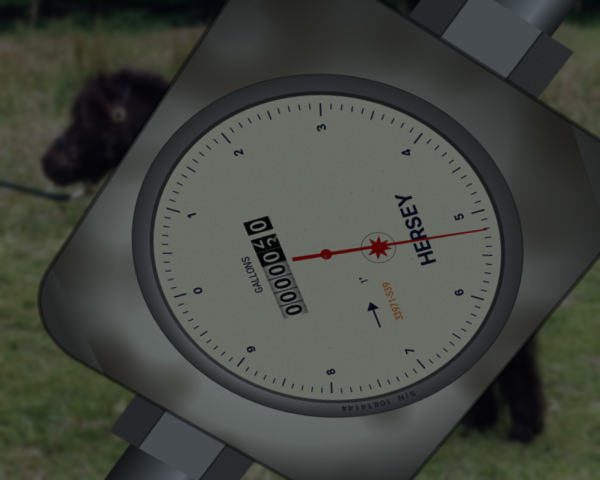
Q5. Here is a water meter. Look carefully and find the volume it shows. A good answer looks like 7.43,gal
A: 25.2,gal
